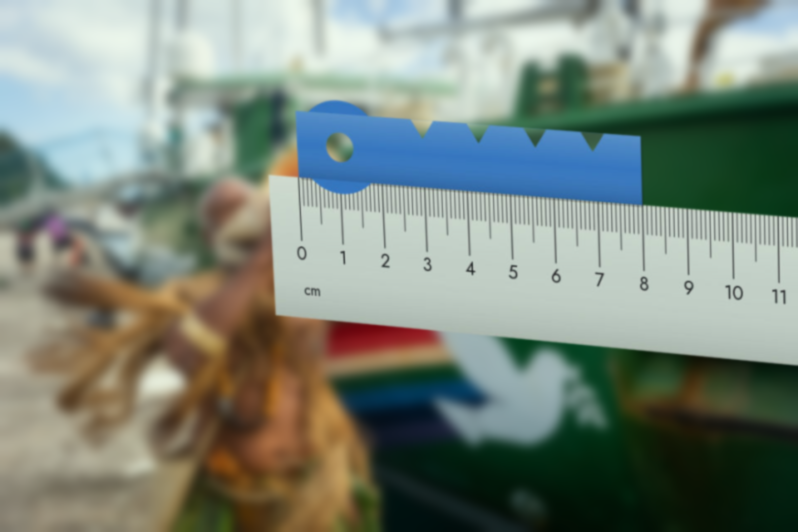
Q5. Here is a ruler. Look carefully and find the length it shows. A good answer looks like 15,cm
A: 8,cm
